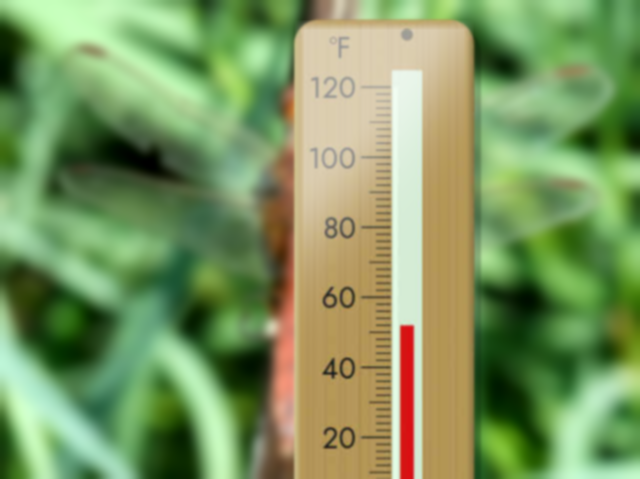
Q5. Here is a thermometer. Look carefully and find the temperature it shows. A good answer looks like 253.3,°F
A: 52,°F
